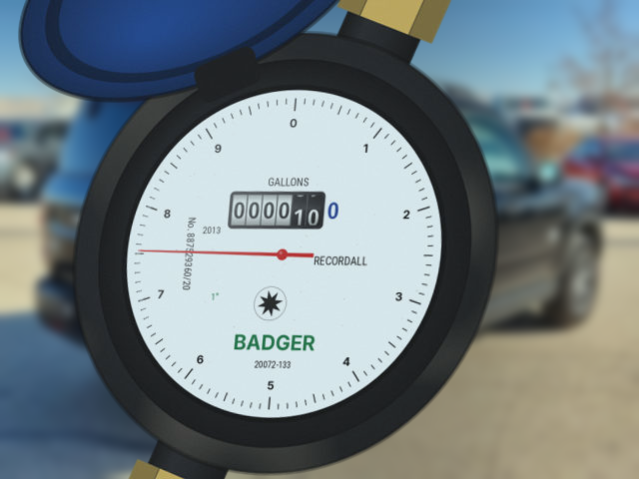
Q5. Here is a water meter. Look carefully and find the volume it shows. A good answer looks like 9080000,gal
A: 97.5,gal
